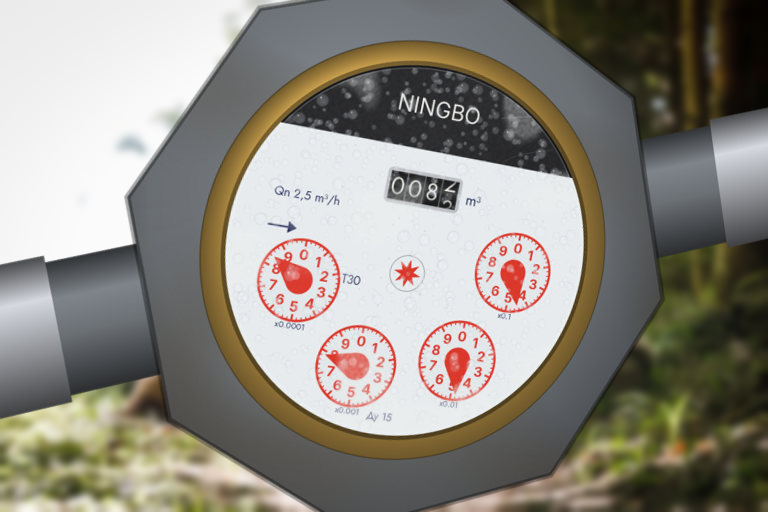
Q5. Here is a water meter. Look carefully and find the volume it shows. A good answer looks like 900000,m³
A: 82.4478,m³
